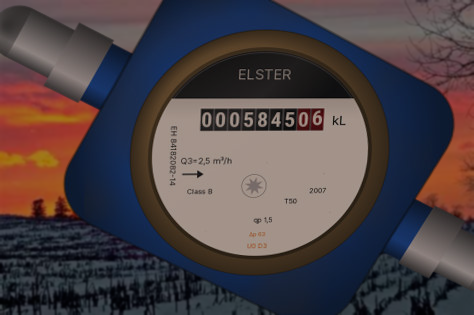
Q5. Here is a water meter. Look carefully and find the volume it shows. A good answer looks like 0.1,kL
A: 5845.06,kL
